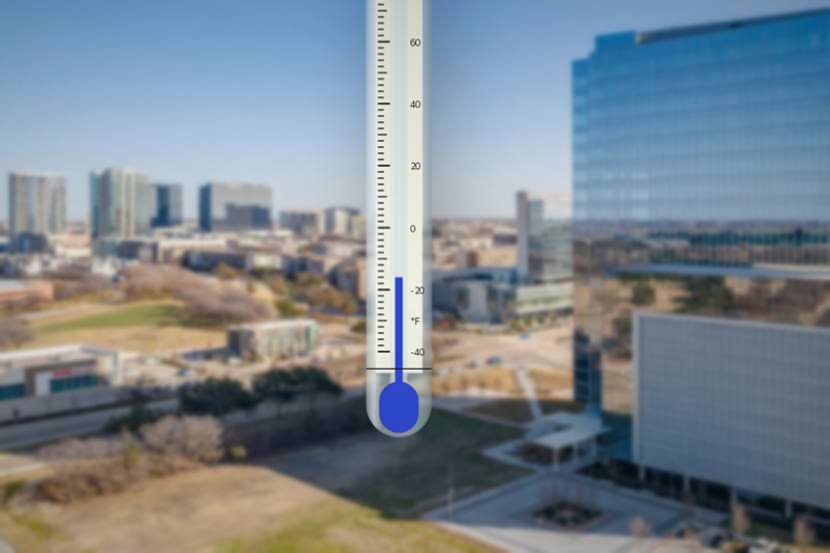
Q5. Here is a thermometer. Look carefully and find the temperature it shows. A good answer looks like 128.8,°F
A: -16,°F
